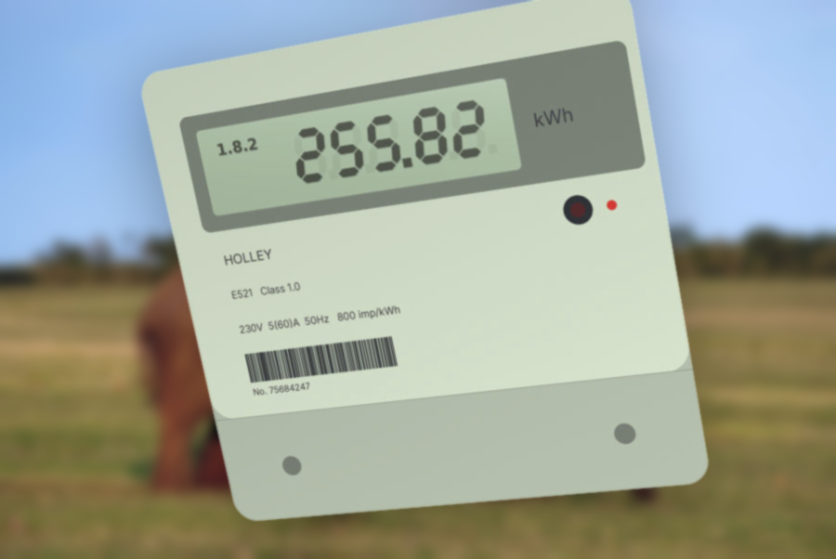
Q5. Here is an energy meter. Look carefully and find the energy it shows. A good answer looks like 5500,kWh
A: 255.82,kWh
